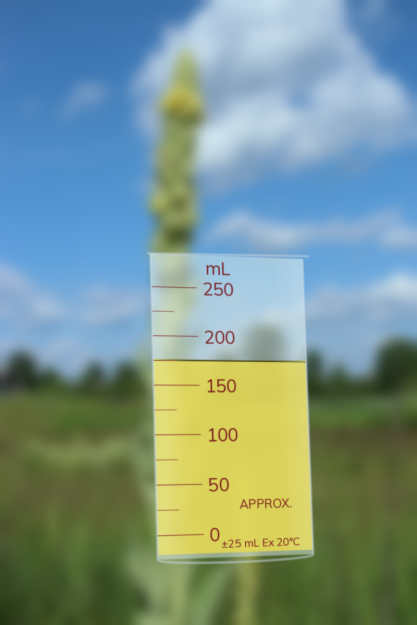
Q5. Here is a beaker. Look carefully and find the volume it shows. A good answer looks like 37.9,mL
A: 175,mL
